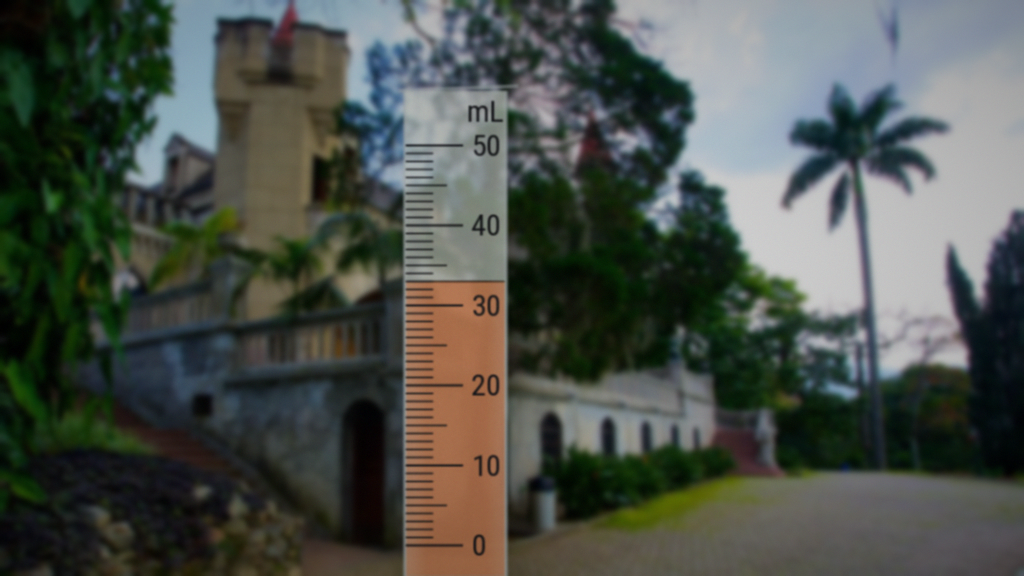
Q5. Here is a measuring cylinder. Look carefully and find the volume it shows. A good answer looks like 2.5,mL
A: 33,mL
